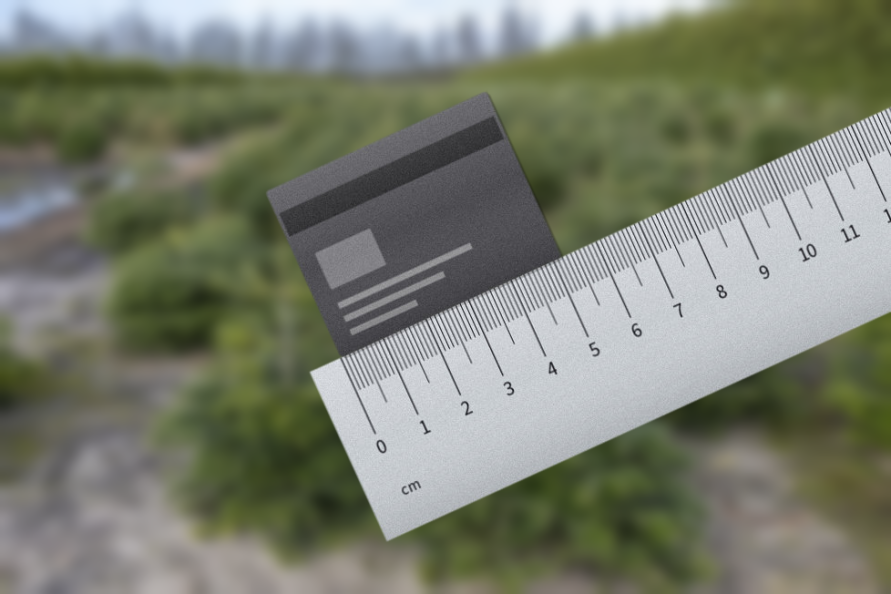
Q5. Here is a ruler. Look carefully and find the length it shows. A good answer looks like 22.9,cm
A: 5.2,cm
